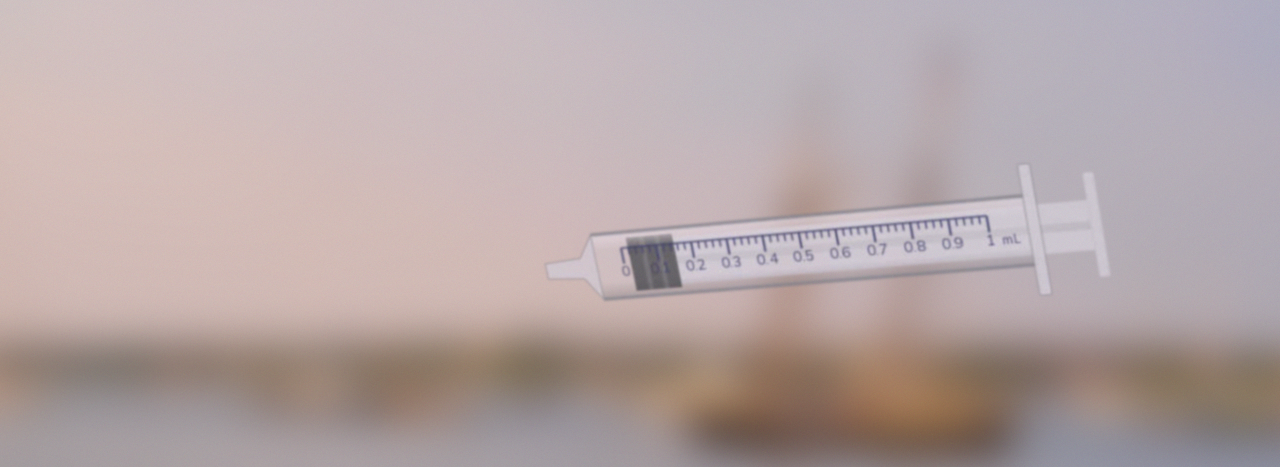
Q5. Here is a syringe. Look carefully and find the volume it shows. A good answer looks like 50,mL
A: 0.02,mL
